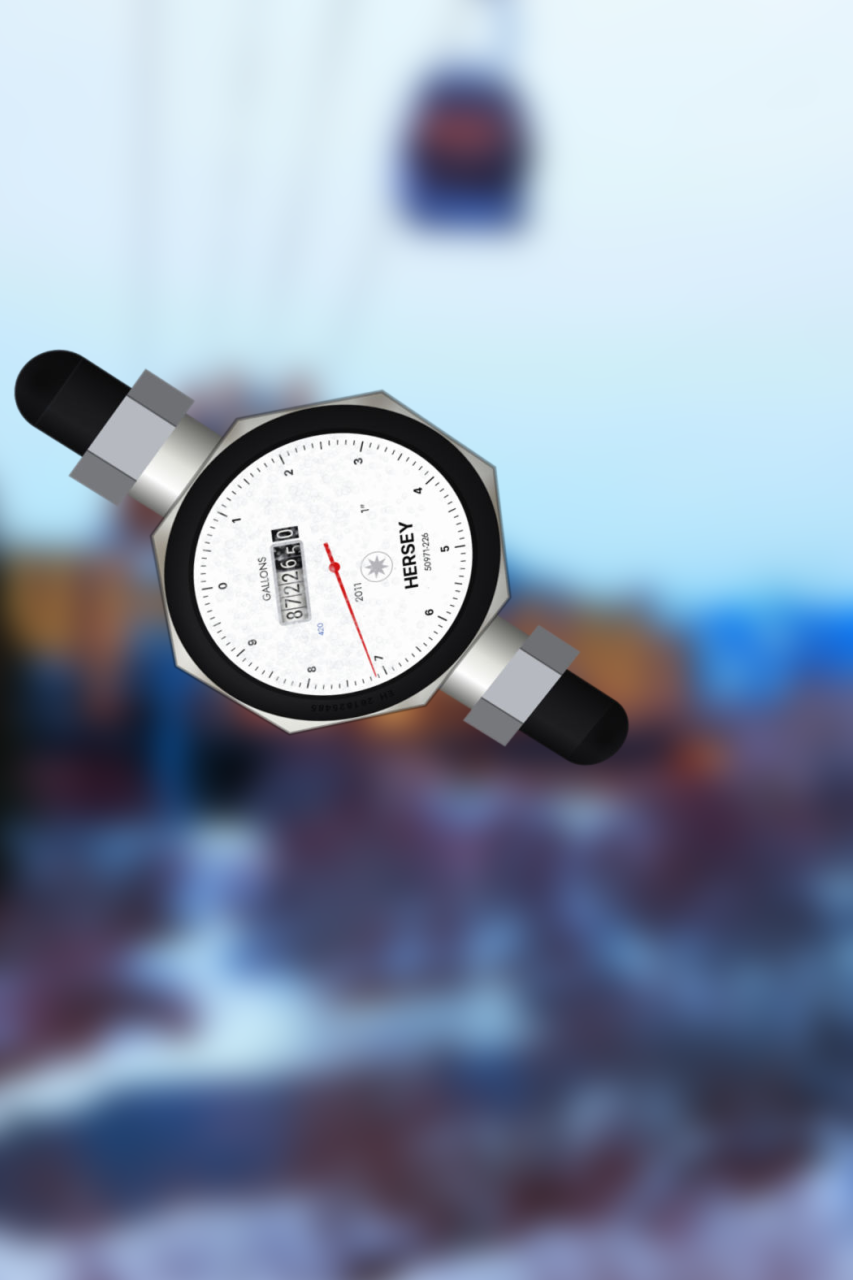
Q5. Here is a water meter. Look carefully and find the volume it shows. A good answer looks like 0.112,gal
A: 8722647.1,gal
